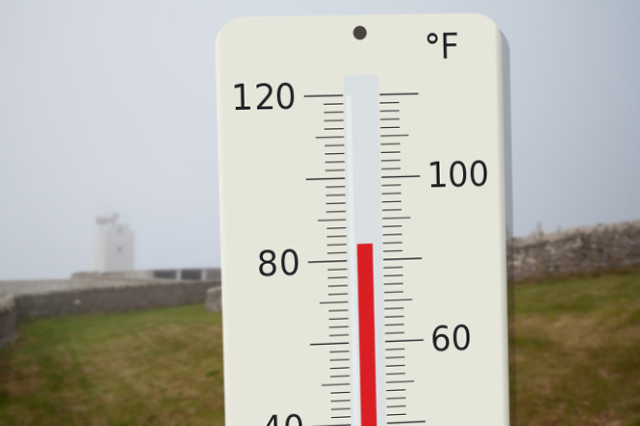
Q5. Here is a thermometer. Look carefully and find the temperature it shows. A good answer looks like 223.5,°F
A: 84,°F
